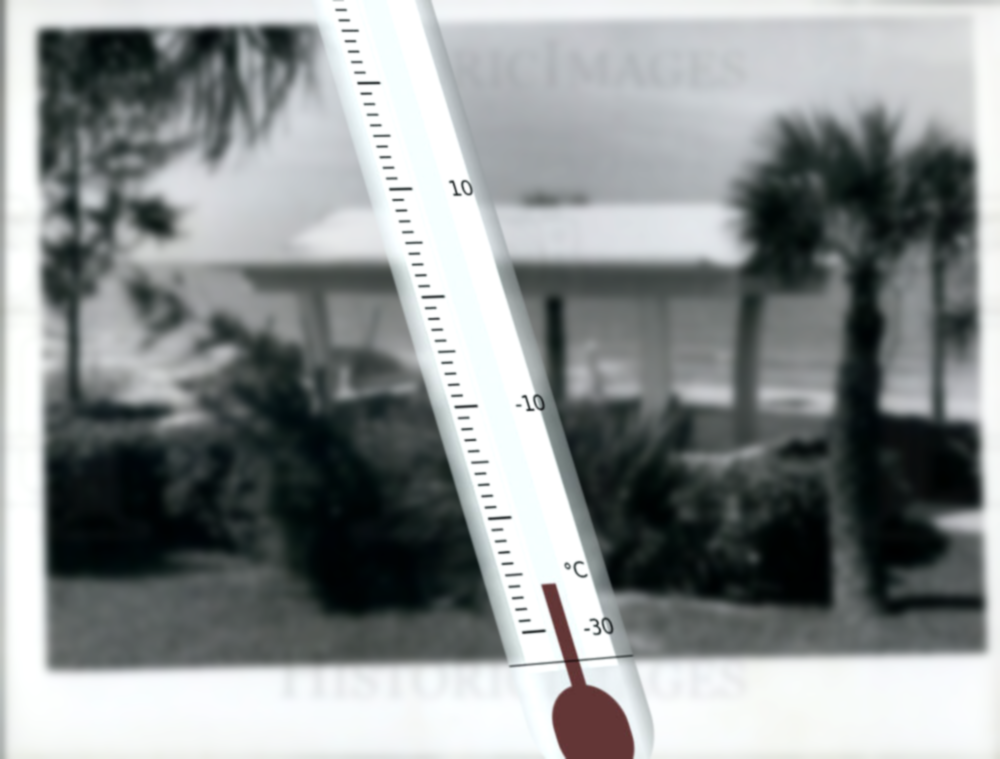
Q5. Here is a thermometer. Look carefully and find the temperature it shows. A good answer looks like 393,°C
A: -26,°C
